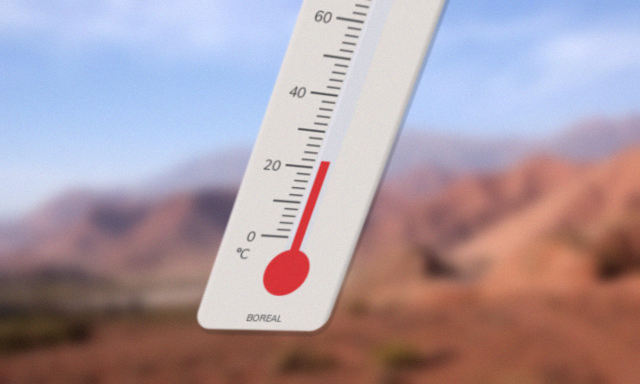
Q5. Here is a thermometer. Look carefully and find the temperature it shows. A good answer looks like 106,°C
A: 22,°C
